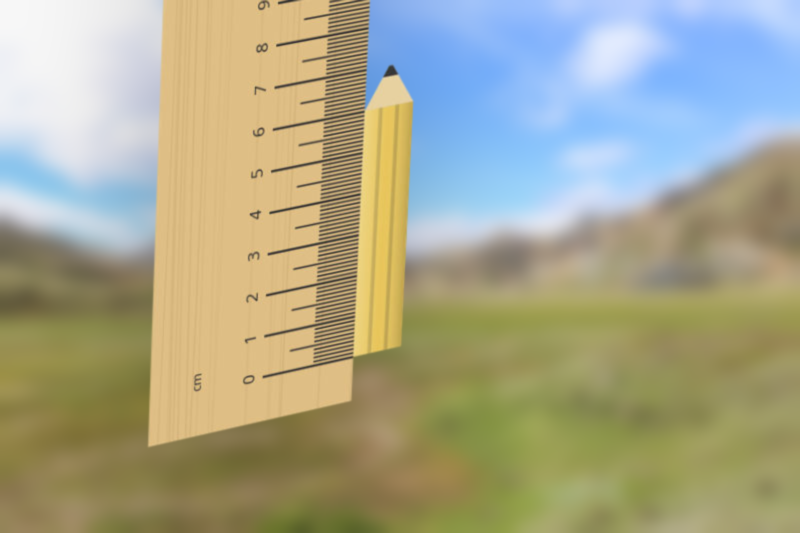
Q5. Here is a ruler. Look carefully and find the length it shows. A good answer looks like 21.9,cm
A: 7,cm
